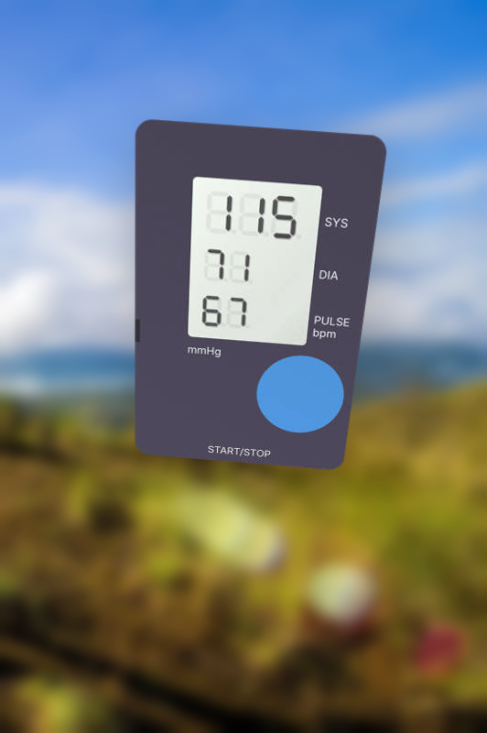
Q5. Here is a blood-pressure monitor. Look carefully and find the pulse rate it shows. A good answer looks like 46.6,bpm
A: 67,bpm
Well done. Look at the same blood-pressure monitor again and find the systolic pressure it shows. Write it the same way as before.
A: 115,mmHg
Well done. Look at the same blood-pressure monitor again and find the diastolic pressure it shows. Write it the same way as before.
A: 71,mmHg
